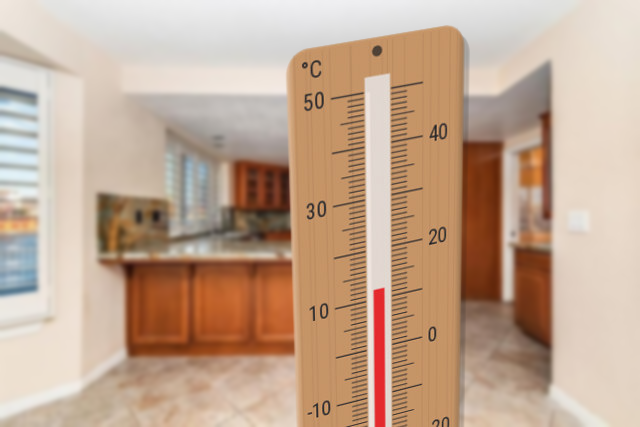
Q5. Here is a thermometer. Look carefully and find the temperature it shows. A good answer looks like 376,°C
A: 12,°C
